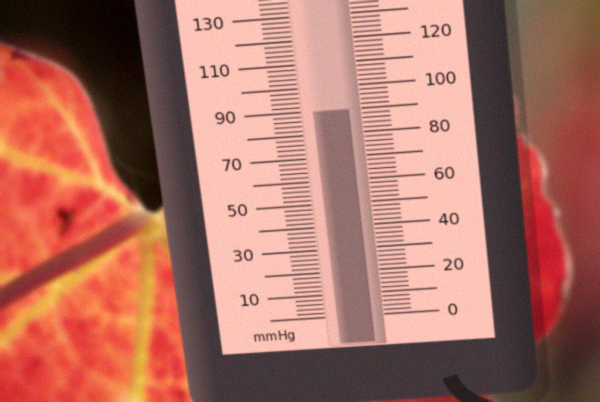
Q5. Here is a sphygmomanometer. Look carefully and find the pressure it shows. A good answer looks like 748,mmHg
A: 90,mmHg
